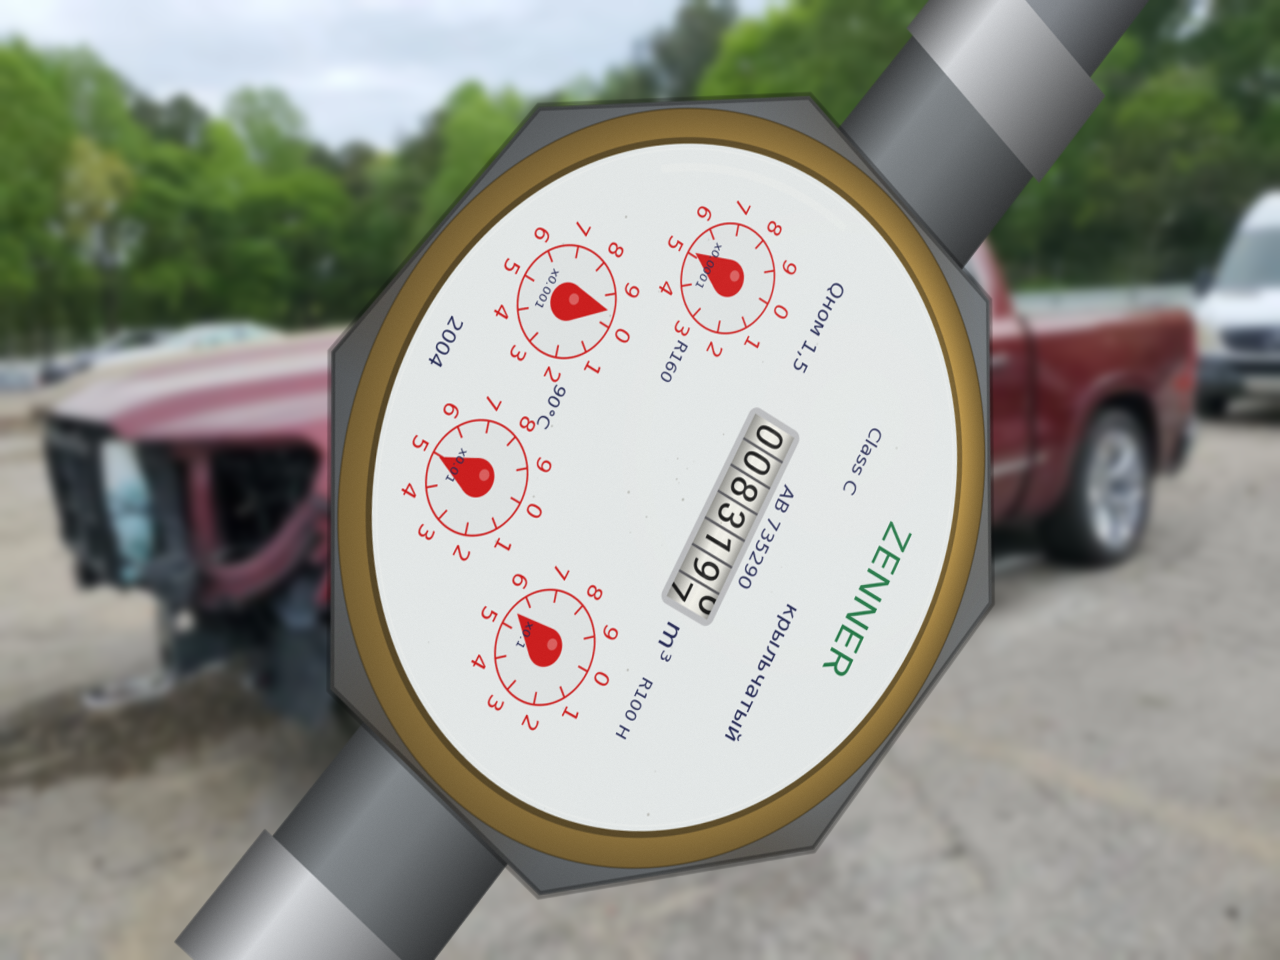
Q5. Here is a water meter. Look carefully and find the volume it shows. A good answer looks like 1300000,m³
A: 83196.5495,m³
